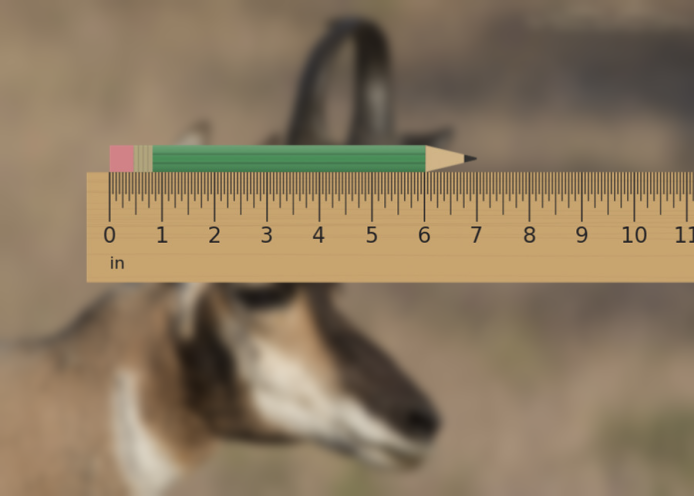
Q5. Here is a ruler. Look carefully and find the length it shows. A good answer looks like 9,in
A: 7,in
